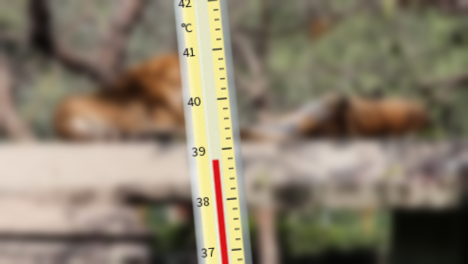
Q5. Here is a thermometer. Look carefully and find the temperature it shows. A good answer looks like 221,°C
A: 38.8,°C
